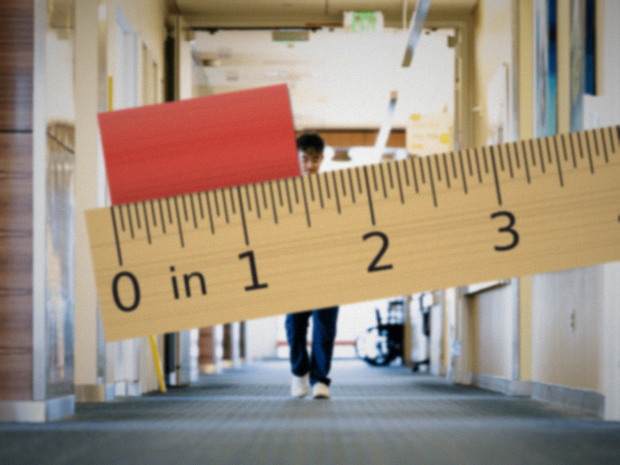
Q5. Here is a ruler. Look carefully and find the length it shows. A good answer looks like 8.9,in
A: 1.5,in
